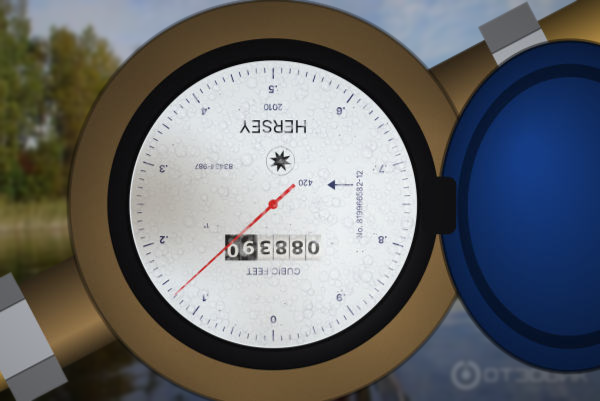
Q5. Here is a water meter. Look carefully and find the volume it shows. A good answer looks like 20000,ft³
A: 88390.13,ft³
